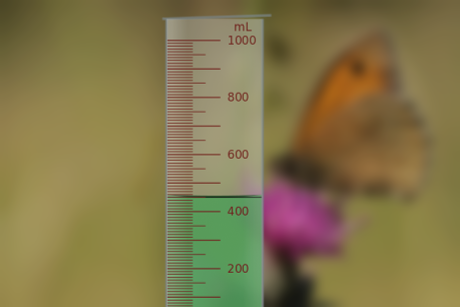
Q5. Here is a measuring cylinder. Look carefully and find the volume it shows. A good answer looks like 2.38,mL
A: 450,mL
